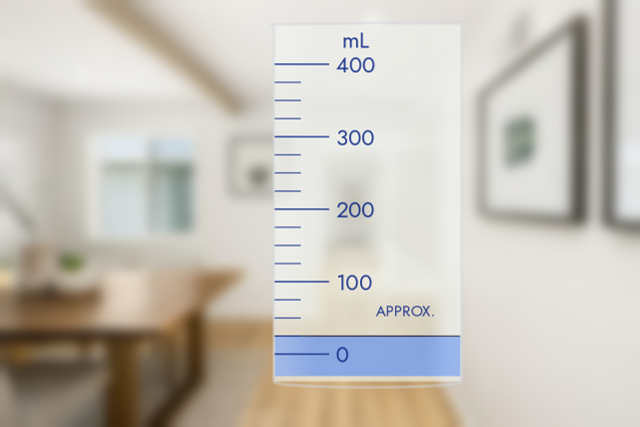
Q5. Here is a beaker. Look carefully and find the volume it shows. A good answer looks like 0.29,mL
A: 25,mL
